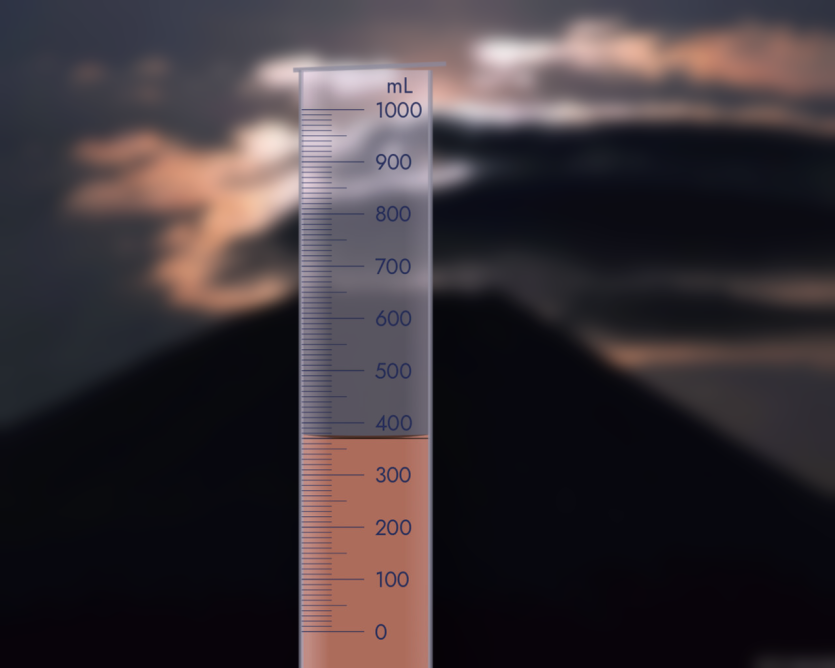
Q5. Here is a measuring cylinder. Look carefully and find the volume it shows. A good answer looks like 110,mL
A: 370,mL
